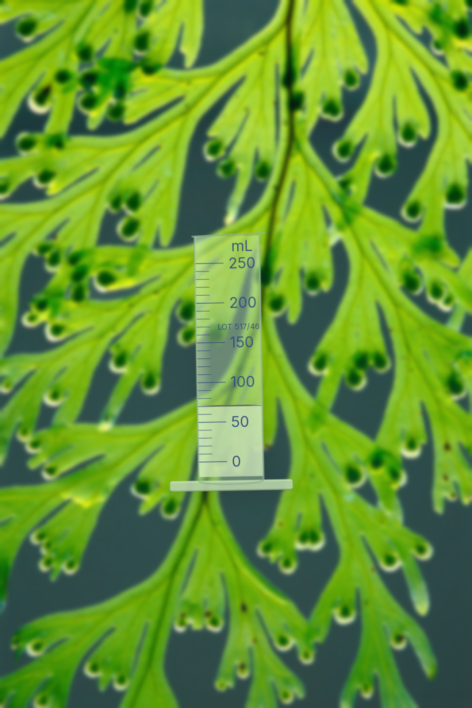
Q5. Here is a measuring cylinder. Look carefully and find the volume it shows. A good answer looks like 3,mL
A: 70,mL
